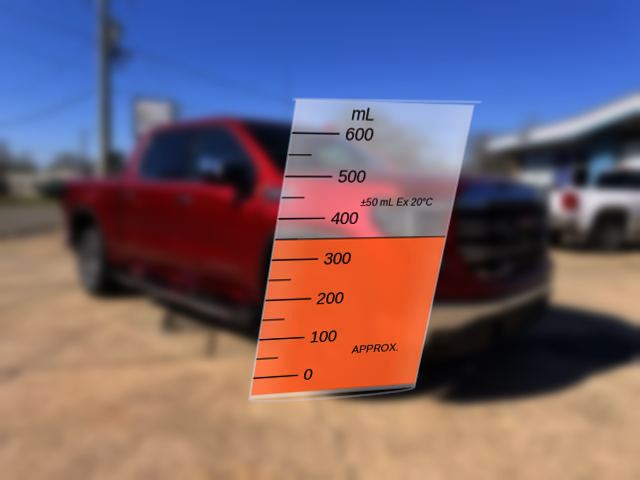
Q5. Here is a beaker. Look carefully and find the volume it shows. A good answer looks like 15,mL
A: 350,mL
